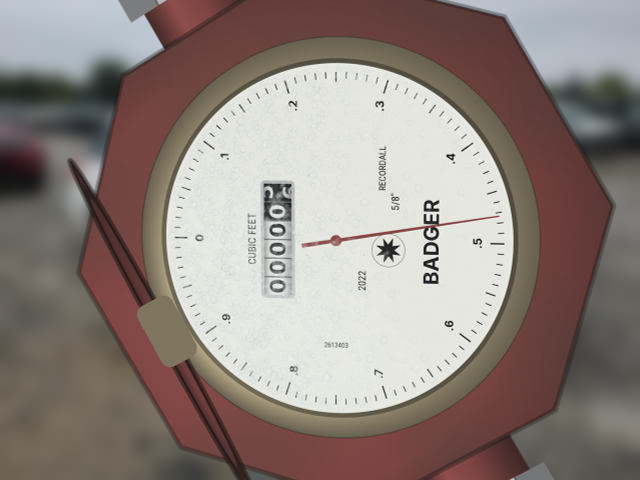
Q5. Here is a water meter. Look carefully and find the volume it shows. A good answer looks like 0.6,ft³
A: 5.47,ft³
